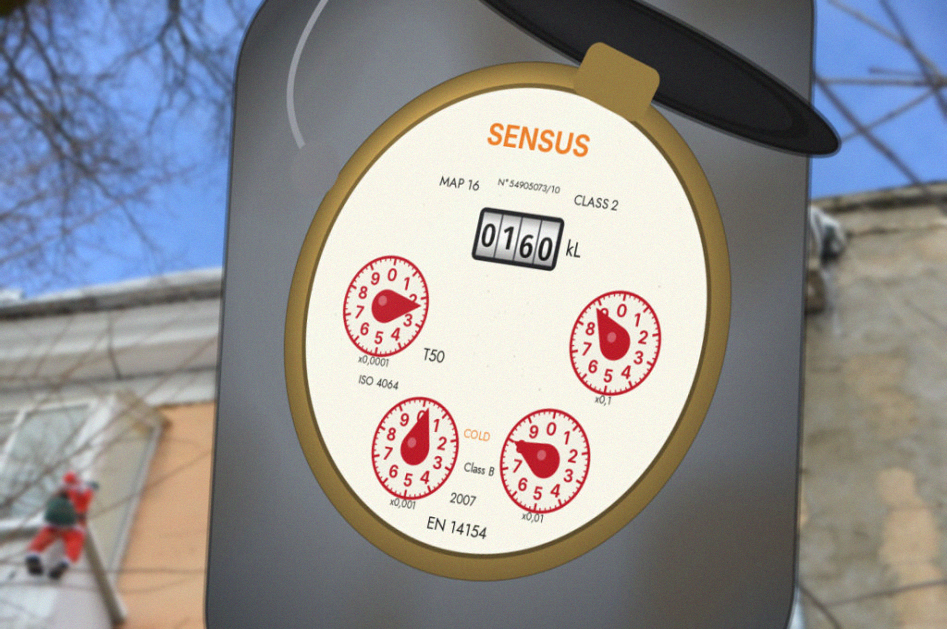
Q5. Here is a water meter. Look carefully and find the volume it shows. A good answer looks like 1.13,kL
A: 159.8802,kL
